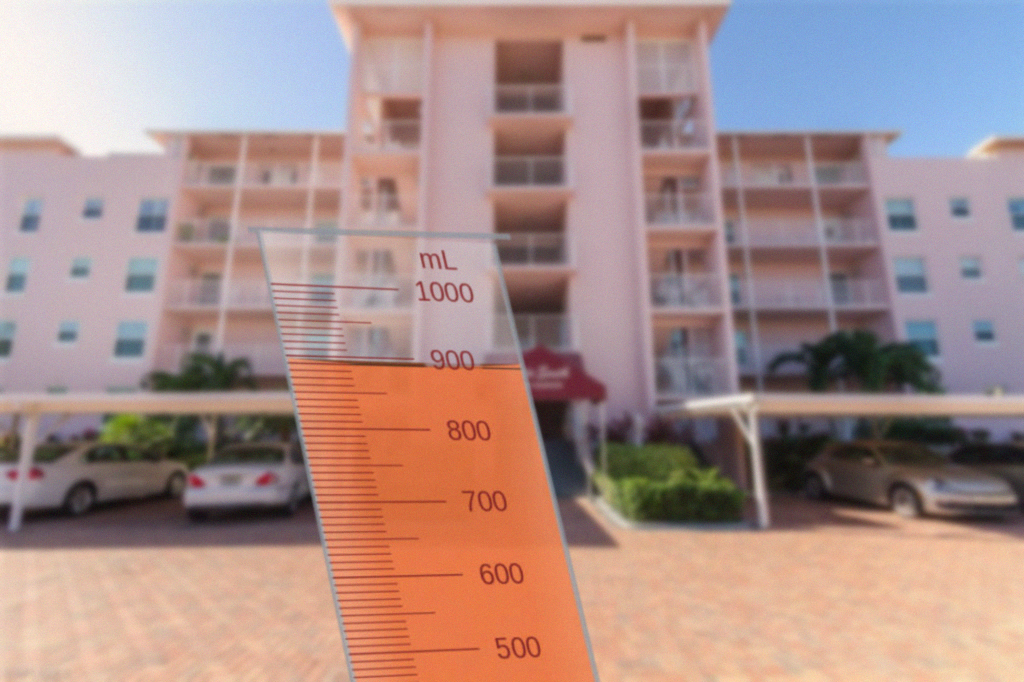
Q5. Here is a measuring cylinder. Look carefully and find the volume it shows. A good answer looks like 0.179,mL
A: 890,mL
